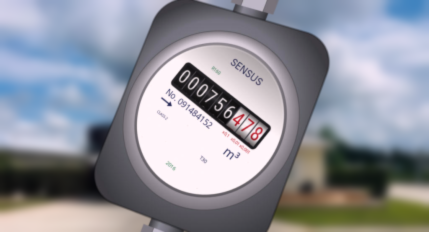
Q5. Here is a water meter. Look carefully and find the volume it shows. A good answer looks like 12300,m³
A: 756.478,m³
